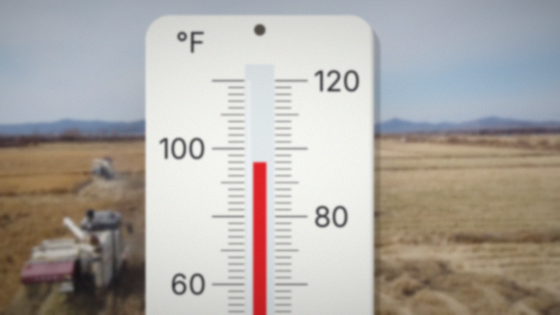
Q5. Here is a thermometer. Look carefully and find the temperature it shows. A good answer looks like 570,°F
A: 96,°F
